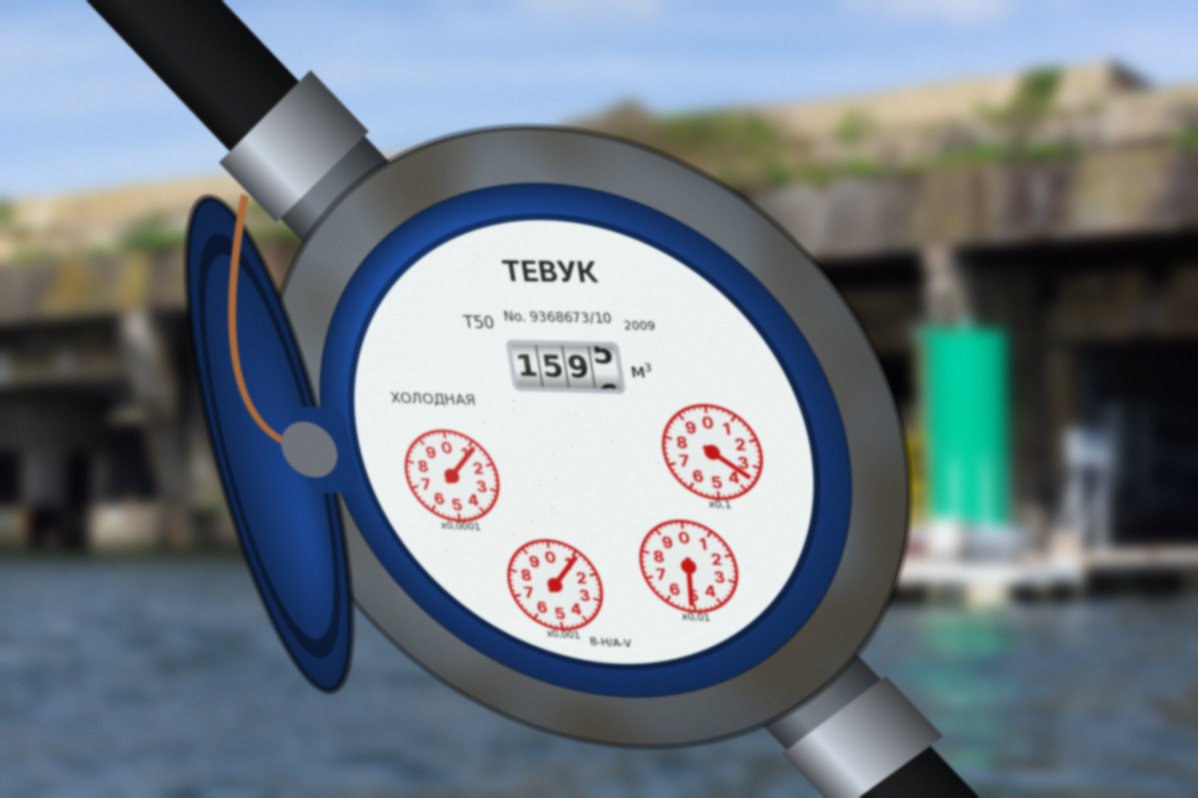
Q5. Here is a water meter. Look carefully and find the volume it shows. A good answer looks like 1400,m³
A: 1595.3511,m³
